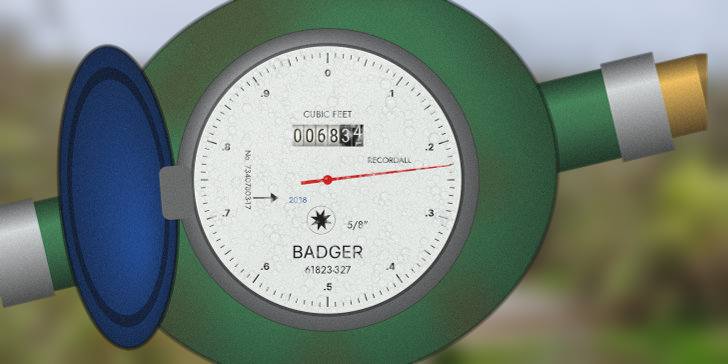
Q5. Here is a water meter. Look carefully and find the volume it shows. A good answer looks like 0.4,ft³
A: 6834.23,ft³
